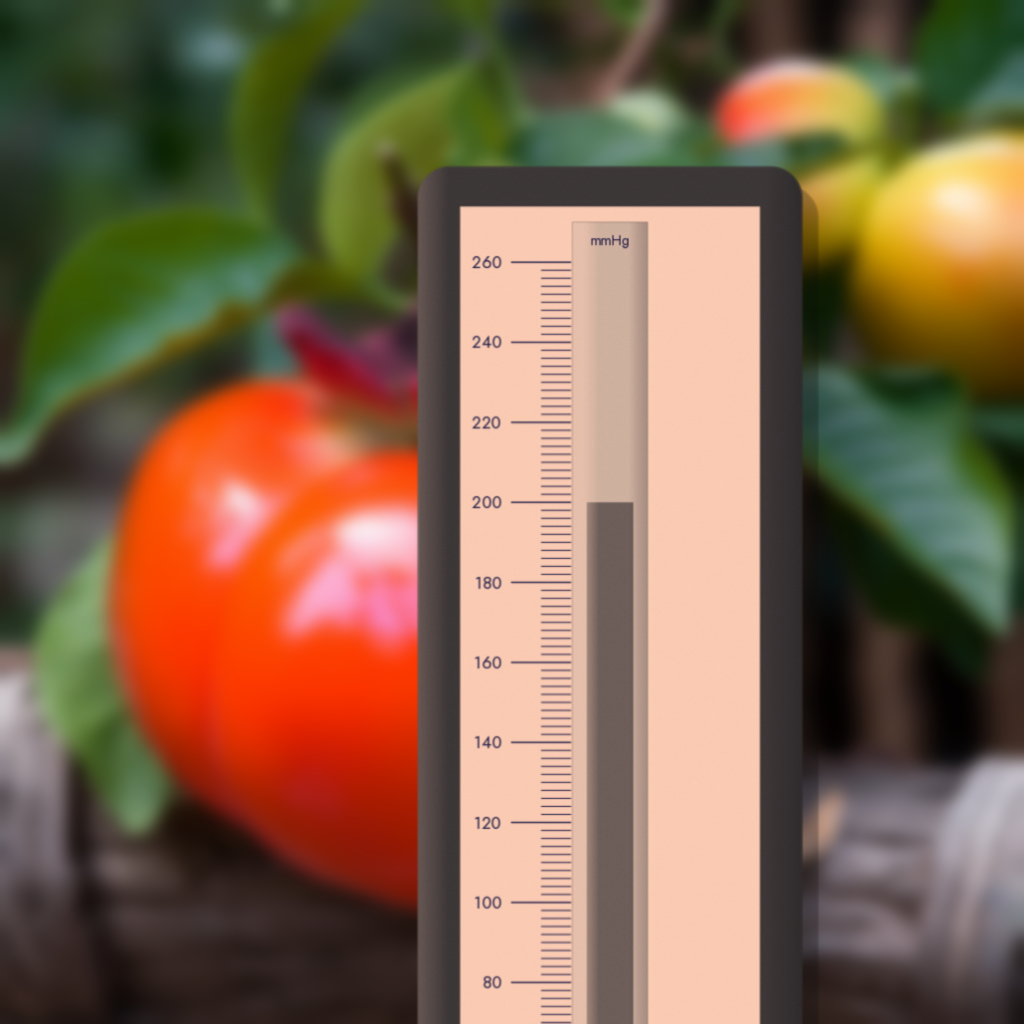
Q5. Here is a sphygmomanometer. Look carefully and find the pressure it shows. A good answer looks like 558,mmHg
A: 200,mmHg
